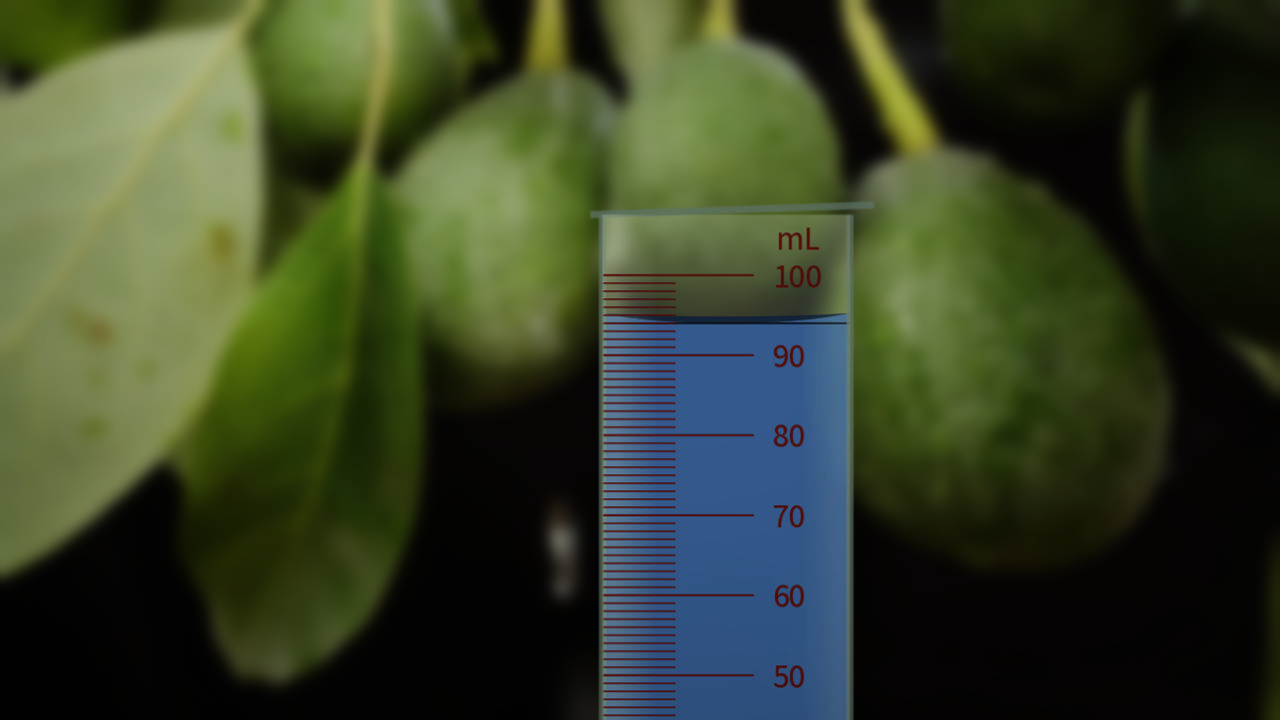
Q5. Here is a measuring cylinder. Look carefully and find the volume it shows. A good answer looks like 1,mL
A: 94,mL
